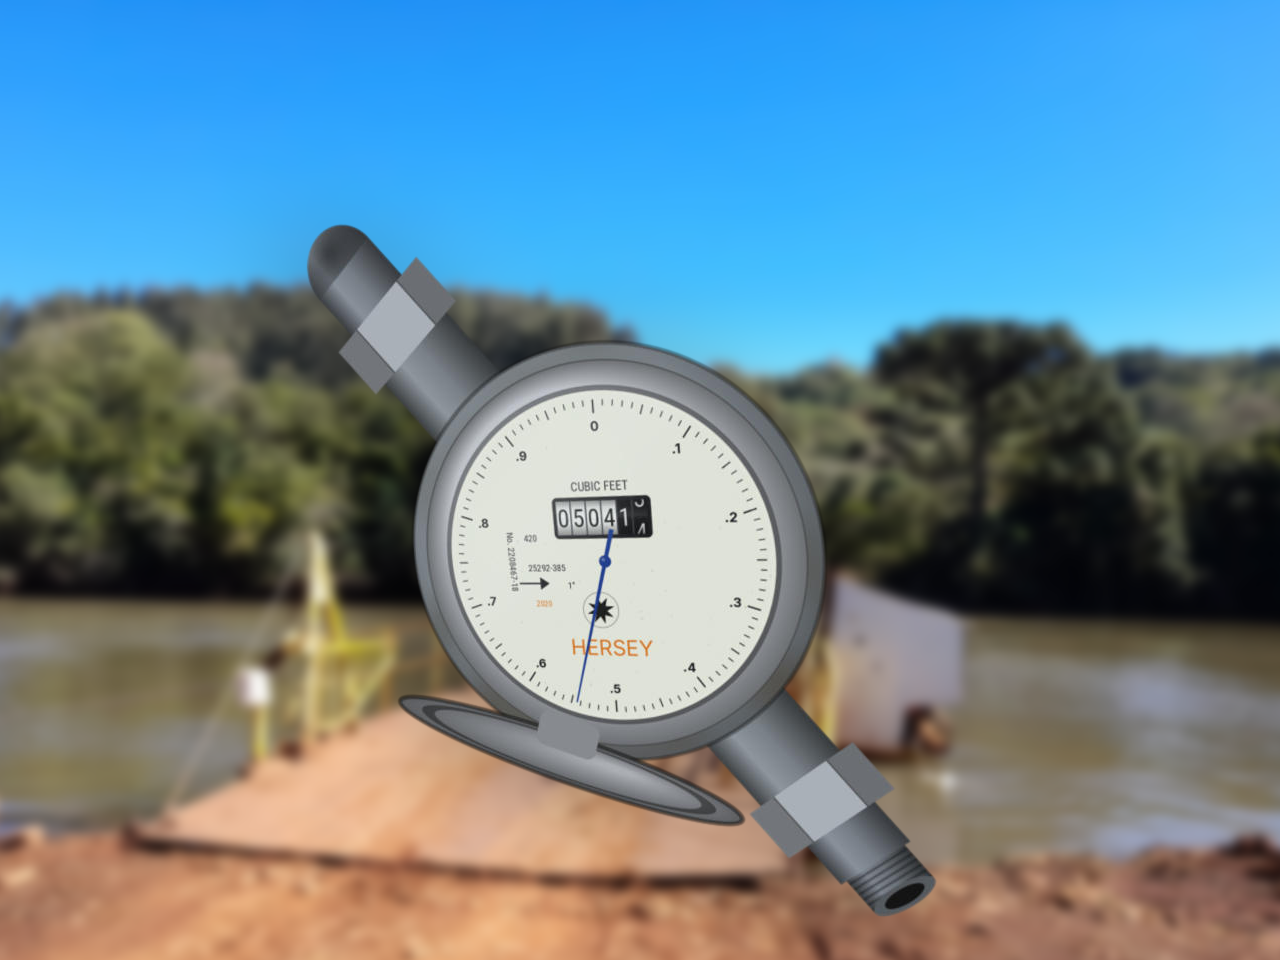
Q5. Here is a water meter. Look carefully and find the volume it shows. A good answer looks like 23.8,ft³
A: 50413.54,ft³
